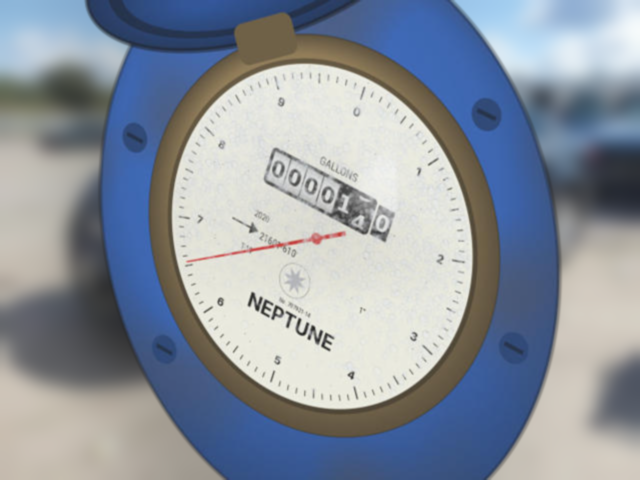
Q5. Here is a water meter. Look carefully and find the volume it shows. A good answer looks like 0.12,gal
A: 136.5,gal
